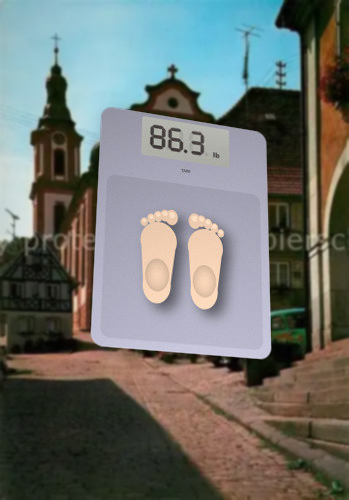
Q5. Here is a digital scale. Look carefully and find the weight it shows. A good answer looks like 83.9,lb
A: 86.3,lb
